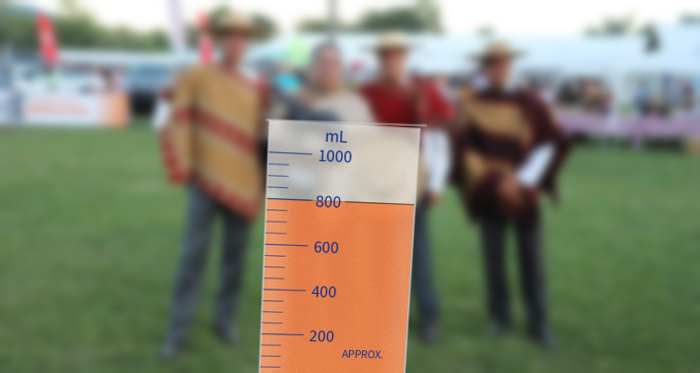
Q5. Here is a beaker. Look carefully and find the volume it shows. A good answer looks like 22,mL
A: 800,mL
